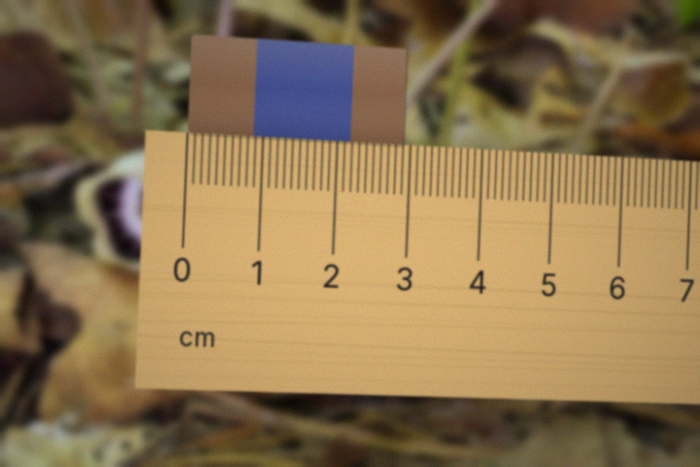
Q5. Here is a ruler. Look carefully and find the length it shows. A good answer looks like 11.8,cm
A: 2.9,cm
